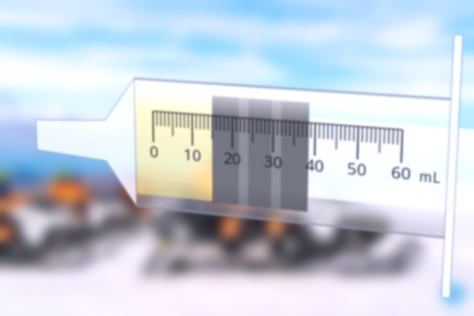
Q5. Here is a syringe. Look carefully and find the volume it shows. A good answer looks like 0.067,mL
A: 15,mL
